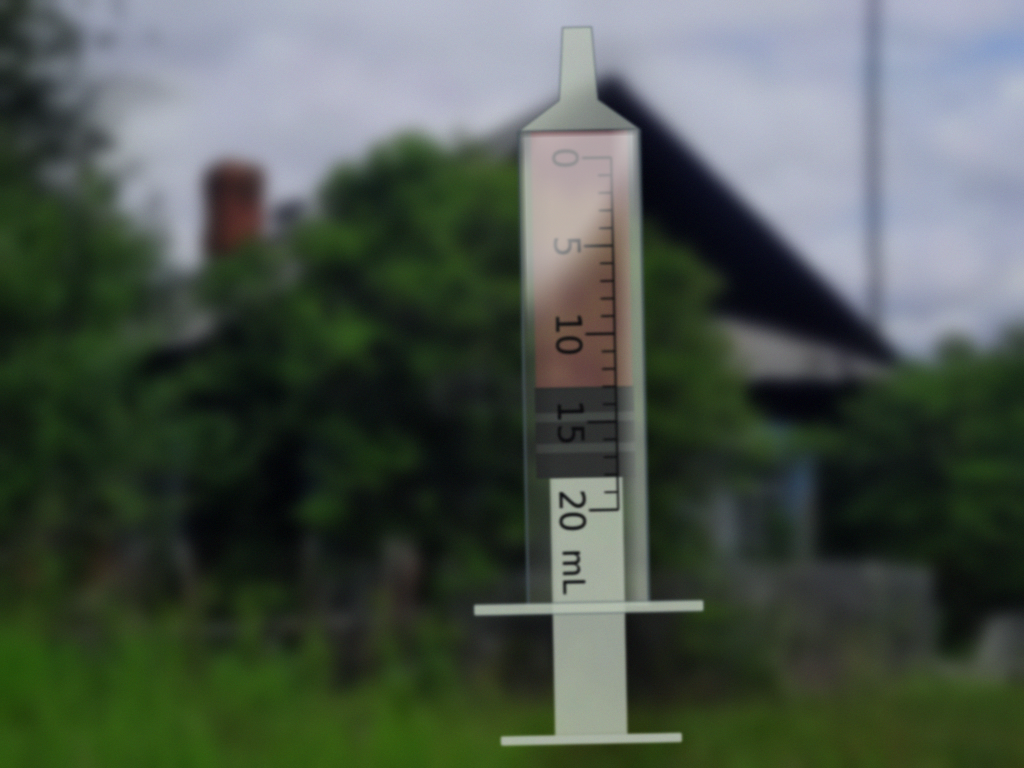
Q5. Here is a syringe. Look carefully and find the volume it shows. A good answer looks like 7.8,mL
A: 13,mL
